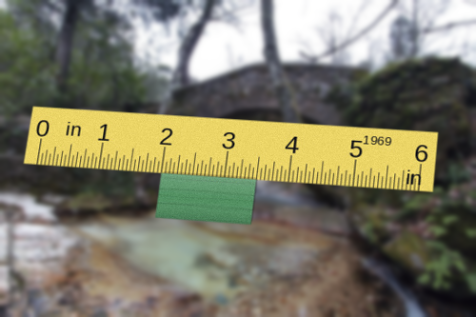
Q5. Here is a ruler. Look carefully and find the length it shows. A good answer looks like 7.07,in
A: 1.5,in
